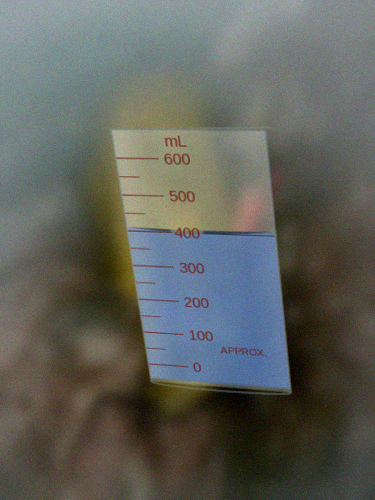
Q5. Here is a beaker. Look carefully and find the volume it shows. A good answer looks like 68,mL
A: 400,mL
